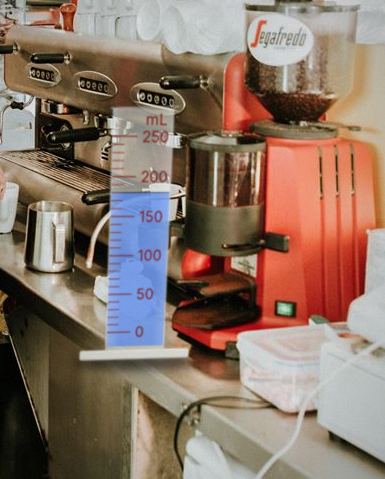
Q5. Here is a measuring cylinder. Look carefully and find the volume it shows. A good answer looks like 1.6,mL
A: 180,mL
